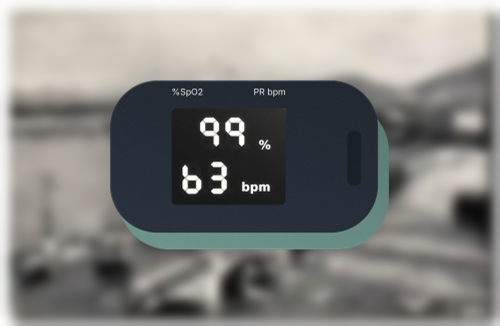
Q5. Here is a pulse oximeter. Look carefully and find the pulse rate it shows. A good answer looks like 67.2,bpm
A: 63,bpm
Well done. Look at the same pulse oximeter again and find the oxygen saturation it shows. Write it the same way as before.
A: 99,%
